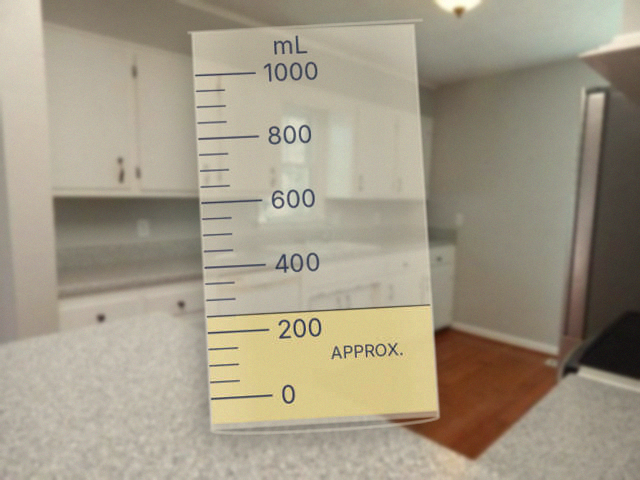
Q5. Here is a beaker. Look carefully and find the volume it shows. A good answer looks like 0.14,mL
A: 250,mL
